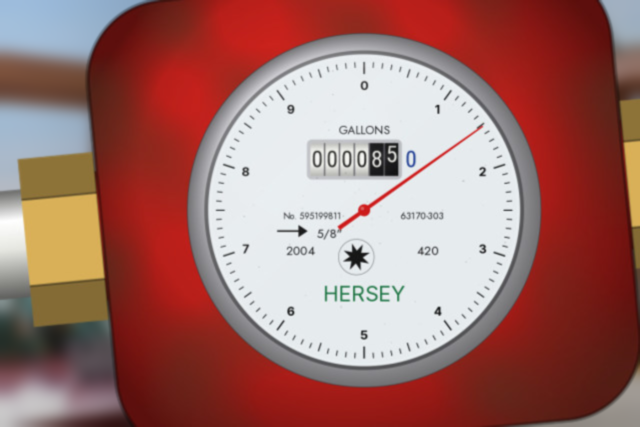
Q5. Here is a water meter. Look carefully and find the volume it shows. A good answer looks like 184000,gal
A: 851.5,gal
